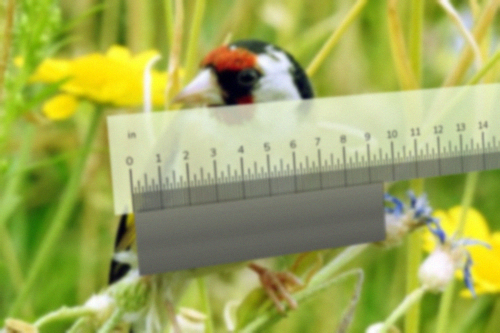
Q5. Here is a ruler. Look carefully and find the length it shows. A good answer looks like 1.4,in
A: 9.5,in
